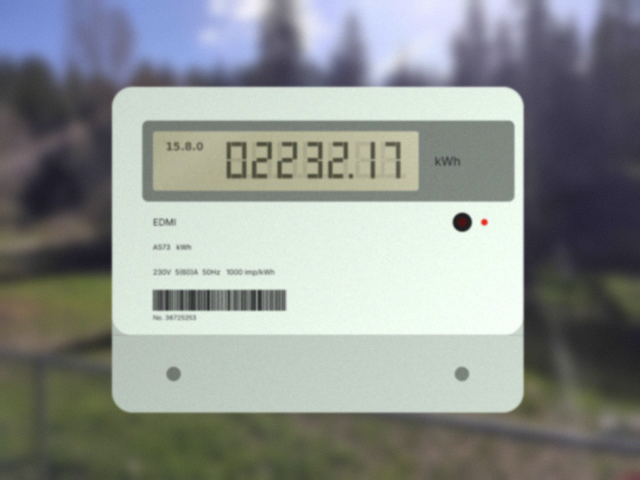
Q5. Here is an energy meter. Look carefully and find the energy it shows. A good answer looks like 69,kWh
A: 2232.17,kWh
